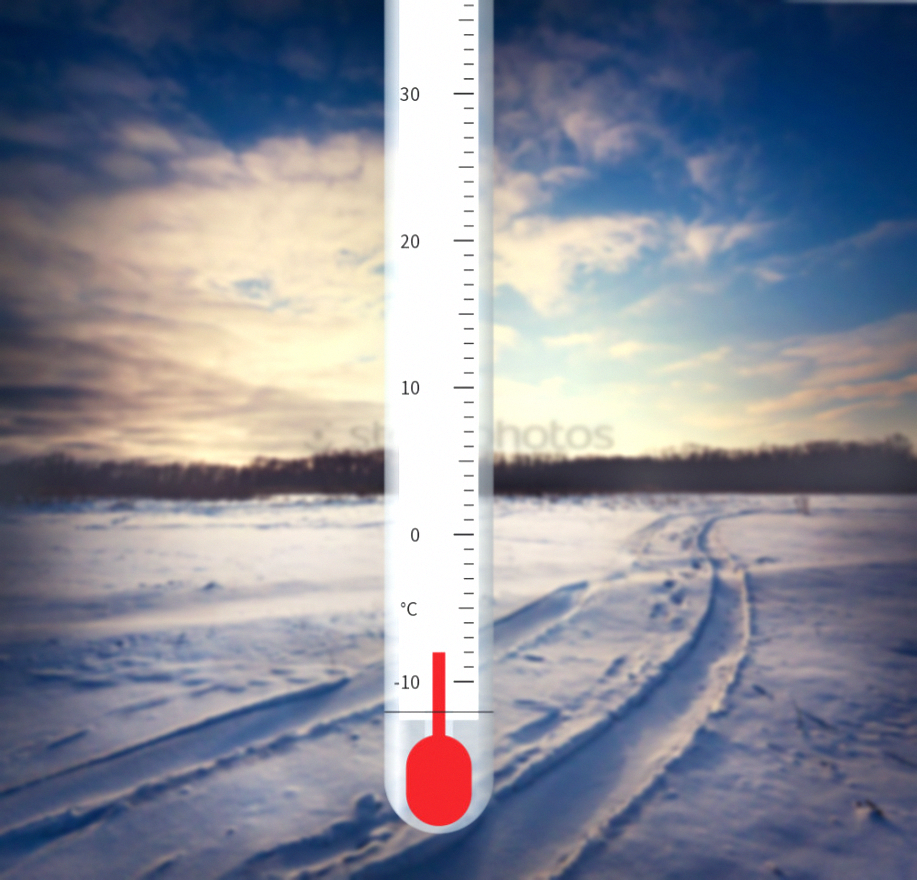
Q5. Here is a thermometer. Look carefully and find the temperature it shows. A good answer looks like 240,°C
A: -8,°C
